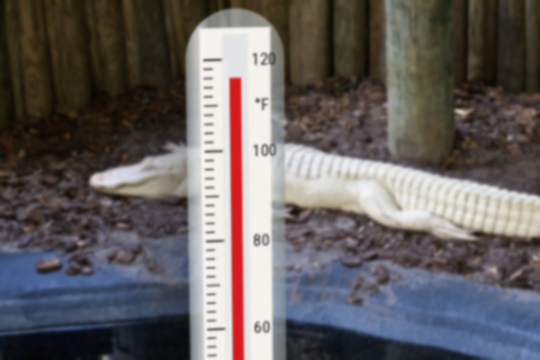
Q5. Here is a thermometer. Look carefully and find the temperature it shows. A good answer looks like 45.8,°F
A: 116,°F
